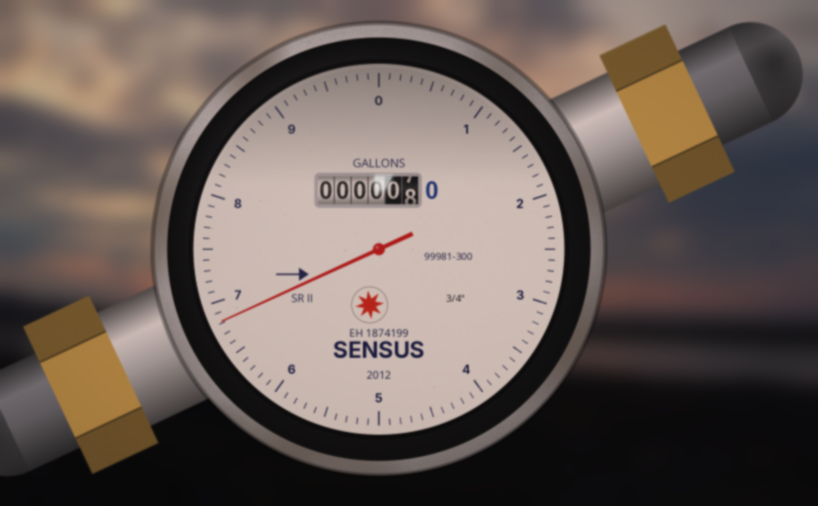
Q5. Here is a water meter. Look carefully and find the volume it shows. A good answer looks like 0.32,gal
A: 76.8,gal
